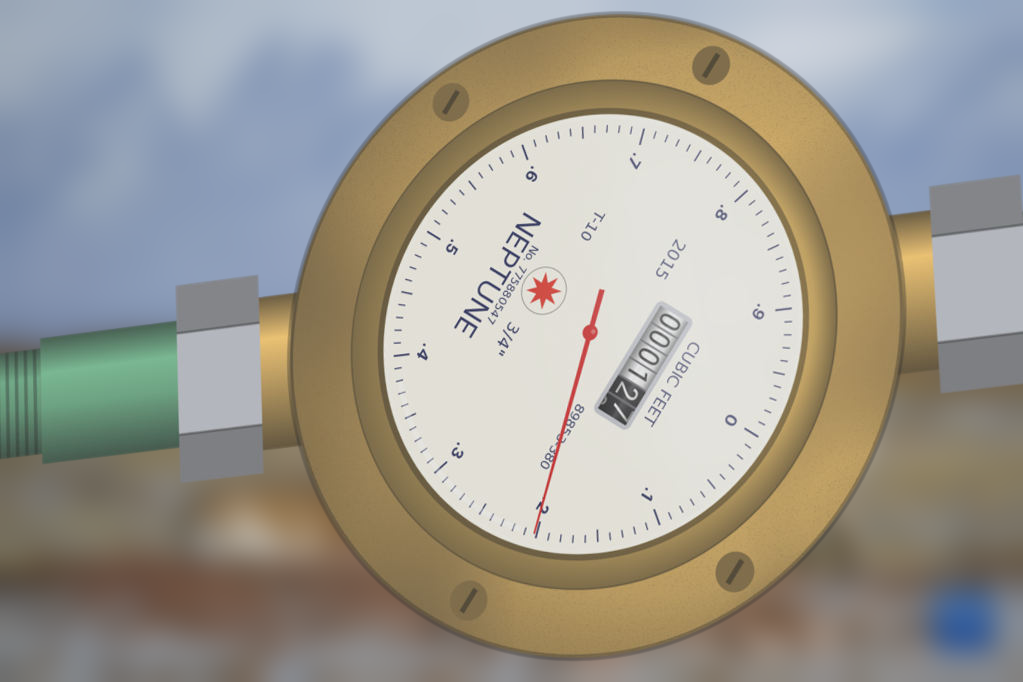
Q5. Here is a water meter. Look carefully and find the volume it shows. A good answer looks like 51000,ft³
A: 127.20,ft³
